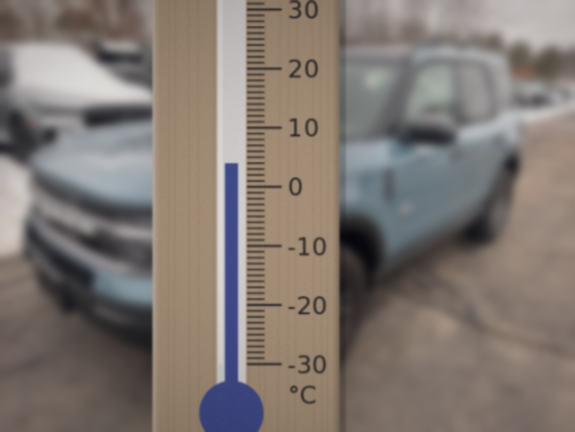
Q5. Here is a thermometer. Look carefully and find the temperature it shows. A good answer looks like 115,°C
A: 4,°C
